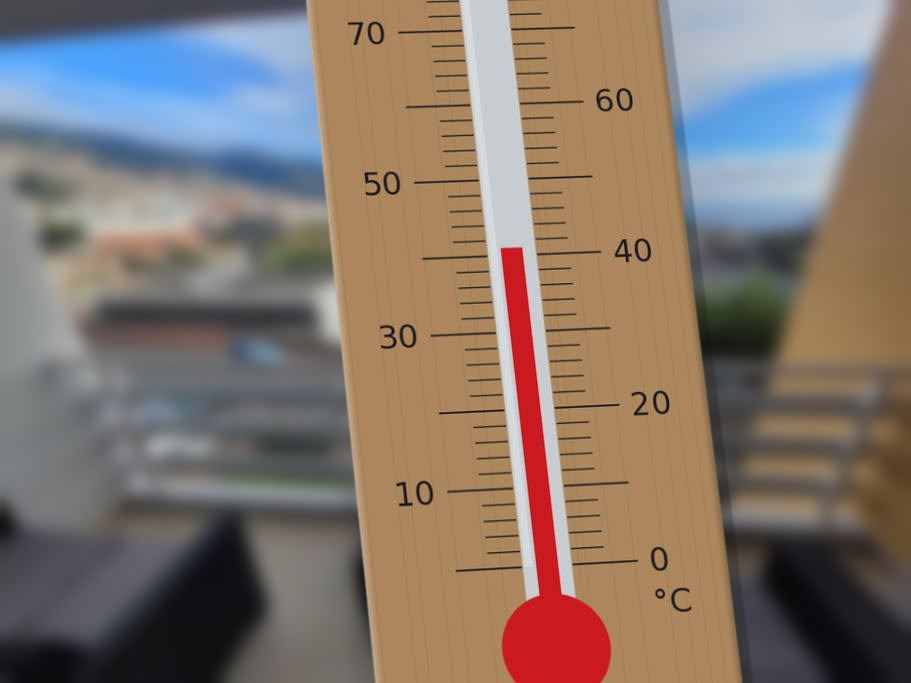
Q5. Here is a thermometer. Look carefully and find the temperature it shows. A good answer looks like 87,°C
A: 41,°C
